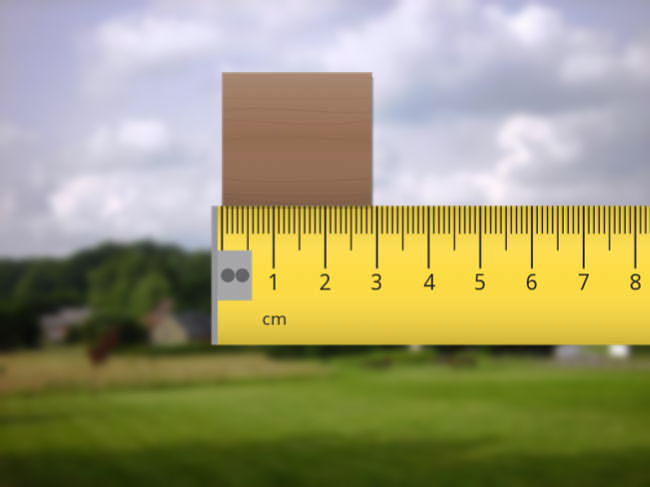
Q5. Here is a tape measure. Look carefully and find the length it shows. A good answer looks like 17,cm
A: 2.9,cm
